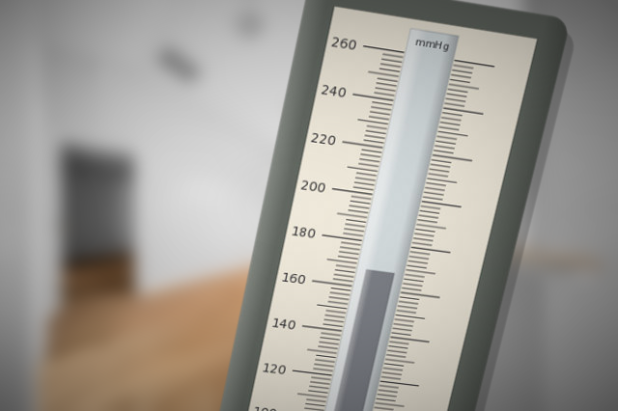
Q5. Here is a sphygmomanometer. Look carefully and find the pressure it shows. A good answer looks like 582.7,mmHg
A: 168,mmHg
